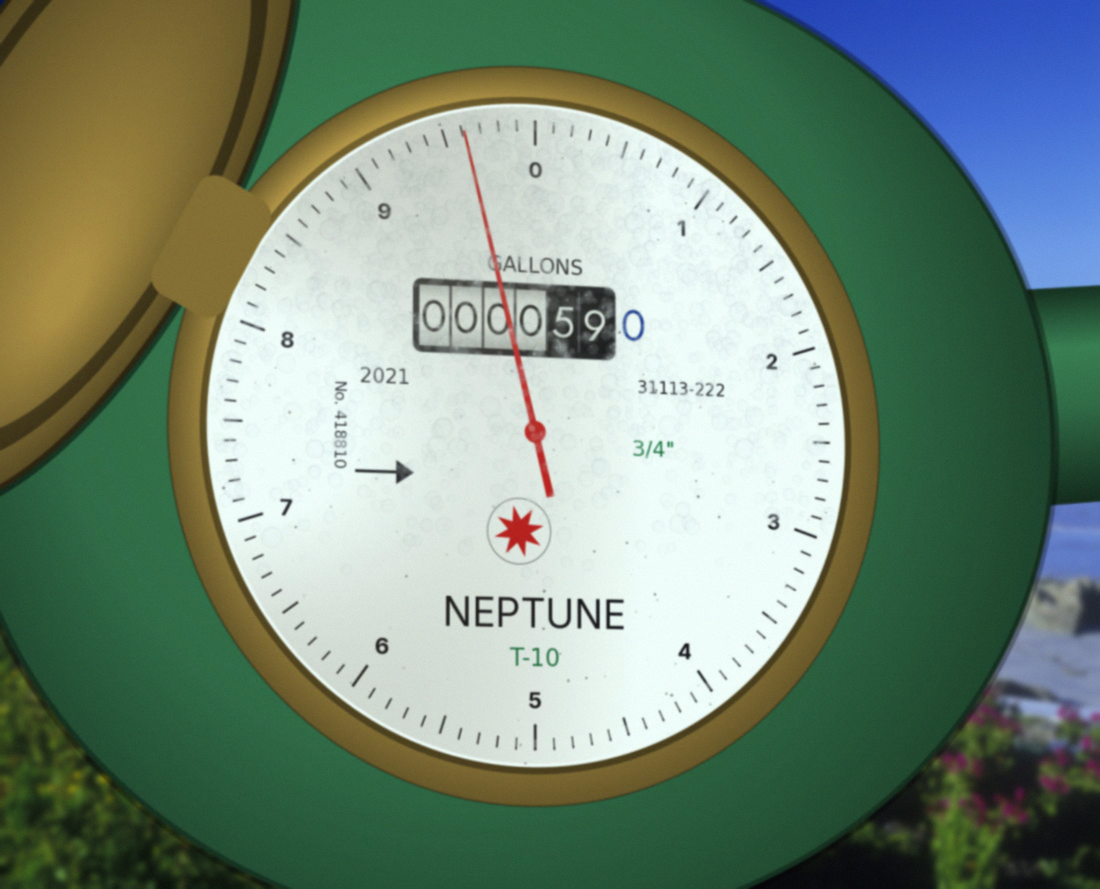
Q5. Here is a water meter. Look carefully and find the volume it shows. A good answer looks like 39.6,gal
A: 589.6,gal
